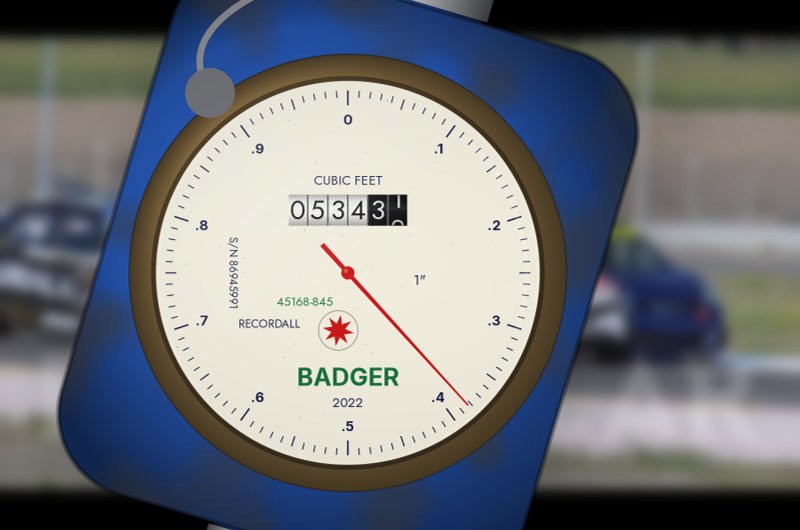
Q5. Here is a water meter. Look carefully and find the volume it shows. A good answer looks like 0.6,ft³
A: 53431.38,ft³
